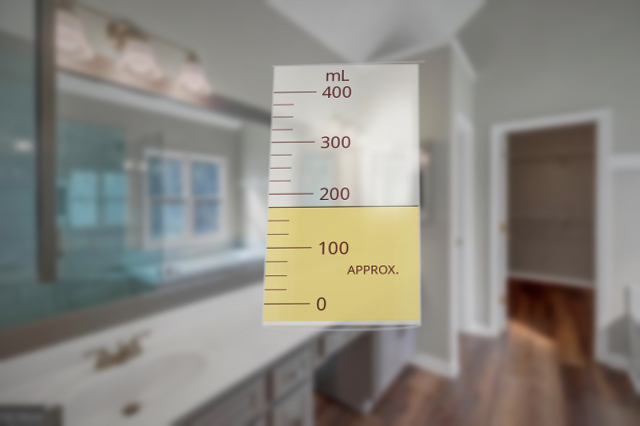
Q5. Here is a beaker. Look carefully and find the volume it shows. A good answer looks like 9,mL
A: 175,mL
